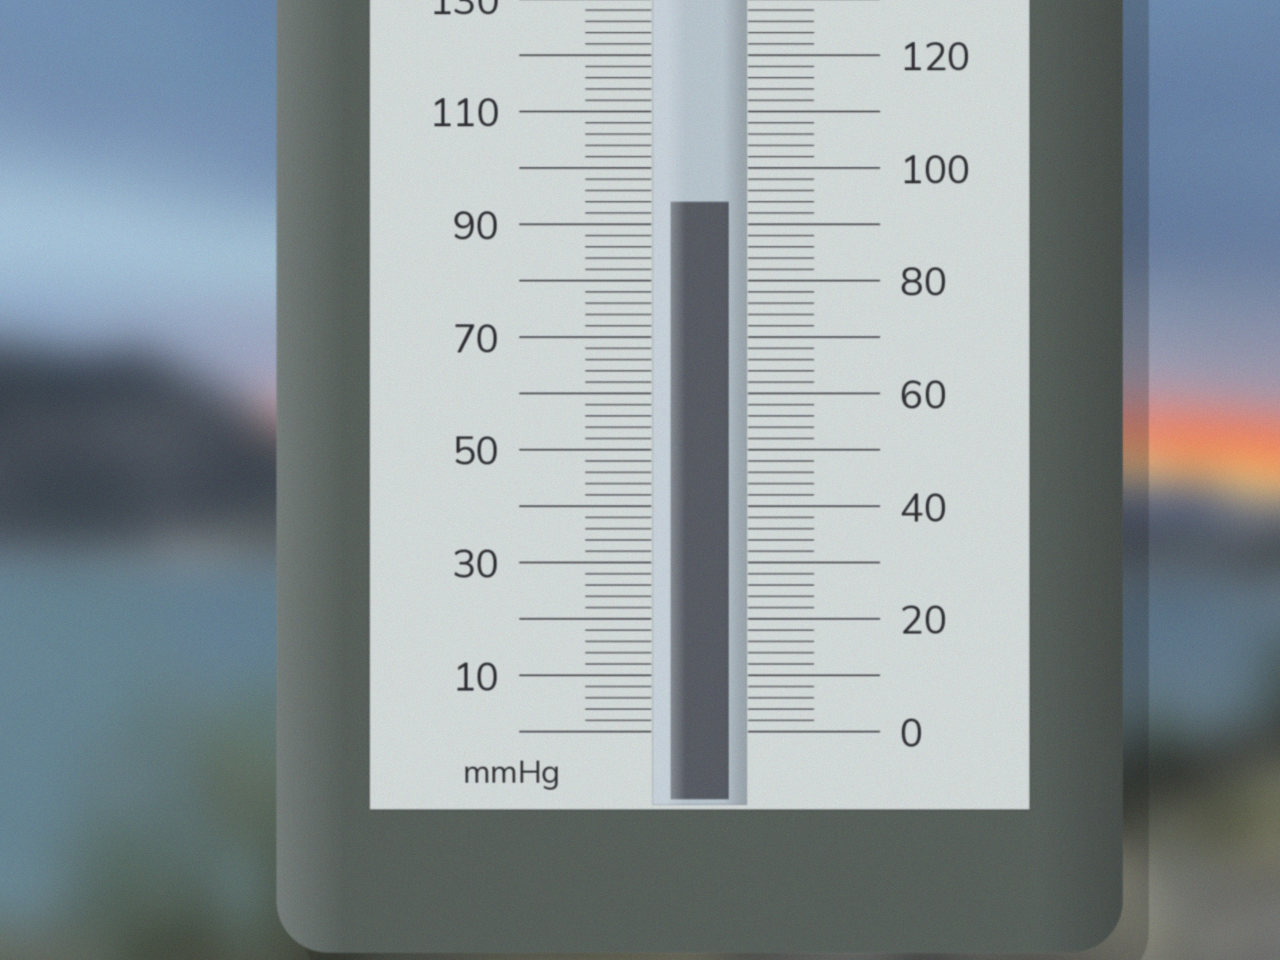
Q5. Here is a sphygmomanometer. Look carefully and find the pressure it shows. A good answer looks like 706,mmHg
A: 94,mmHg
